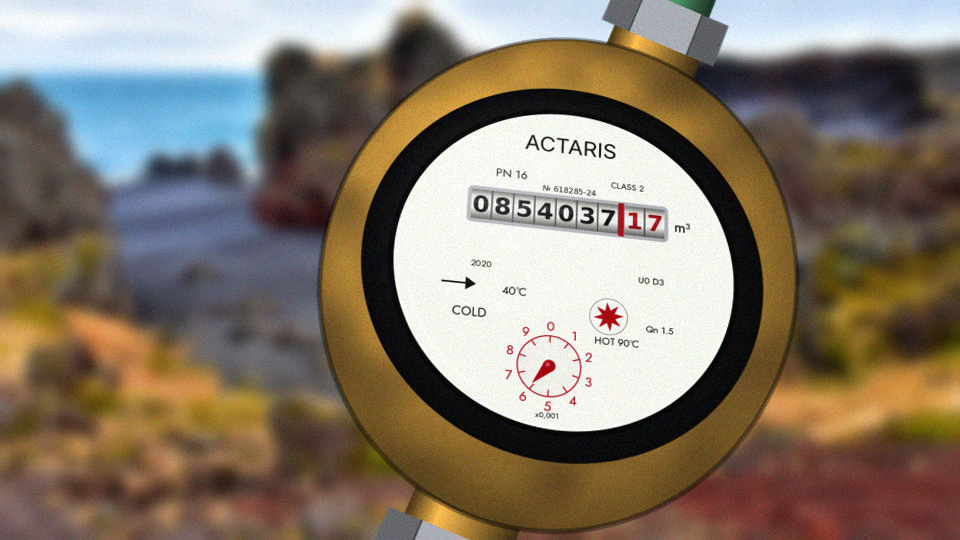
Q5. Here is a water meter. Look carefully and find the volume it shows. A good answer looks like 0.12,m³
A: 854037.176,m³
